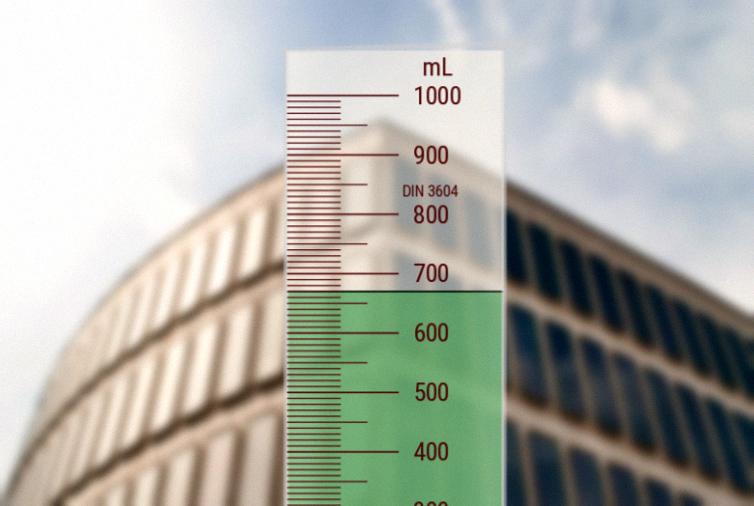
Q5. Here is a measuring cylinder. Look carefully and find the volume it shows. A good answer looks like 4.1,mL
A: 670,mL
